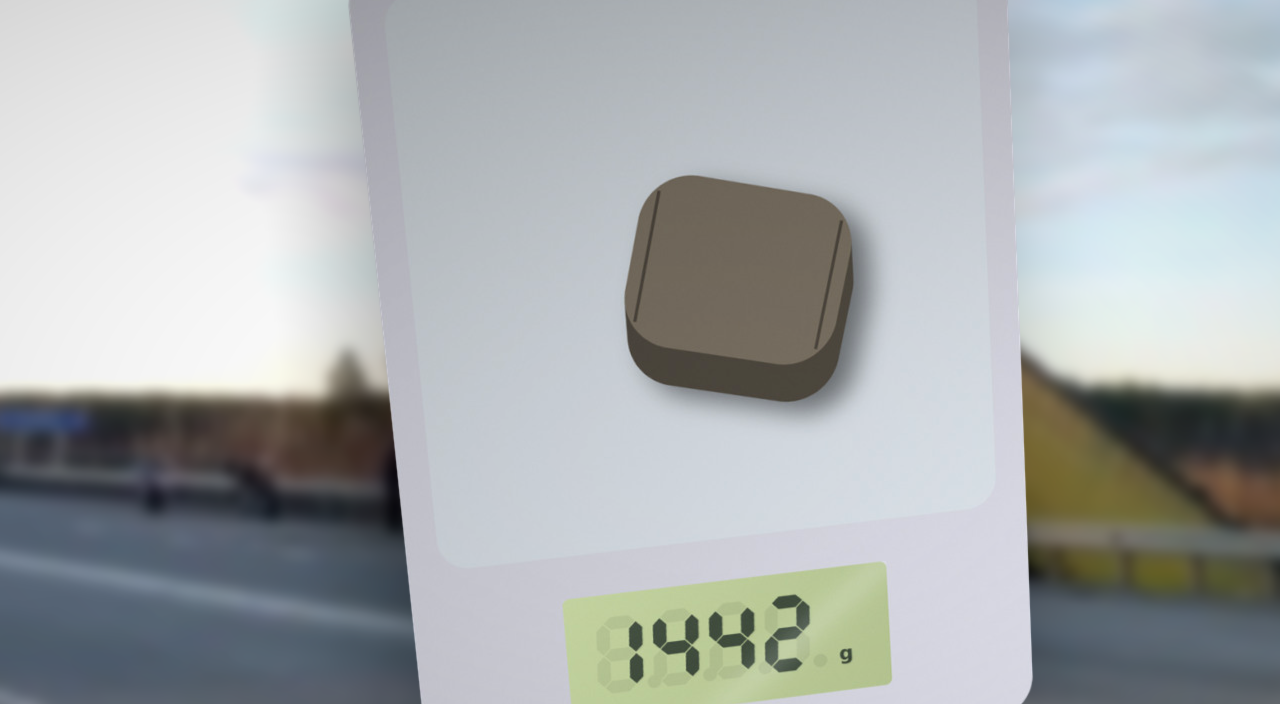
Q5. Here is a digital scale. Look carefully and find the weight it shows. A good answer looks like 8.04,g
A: 1442,g
